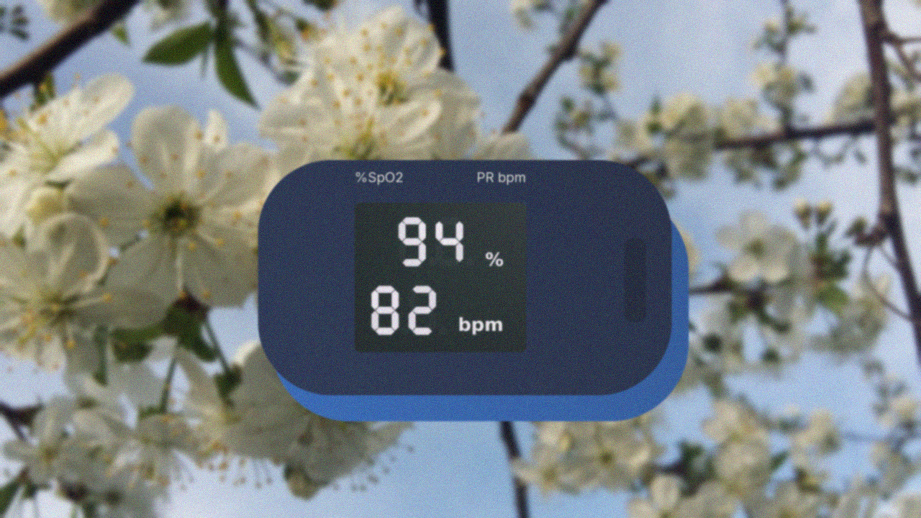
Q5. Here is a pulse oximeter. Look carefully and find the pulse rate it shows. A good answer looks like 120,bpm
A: 82,bpm
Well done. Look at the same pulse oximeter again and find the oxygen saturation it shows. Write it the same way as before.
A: 94,%
